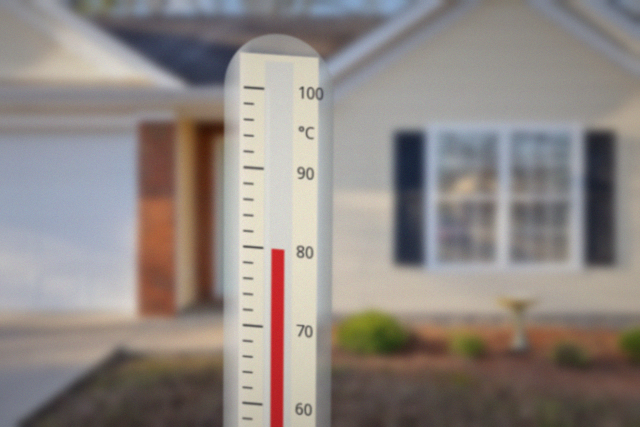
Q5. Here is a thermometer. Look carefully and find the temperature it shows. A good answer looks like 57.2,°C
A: 80,°C
